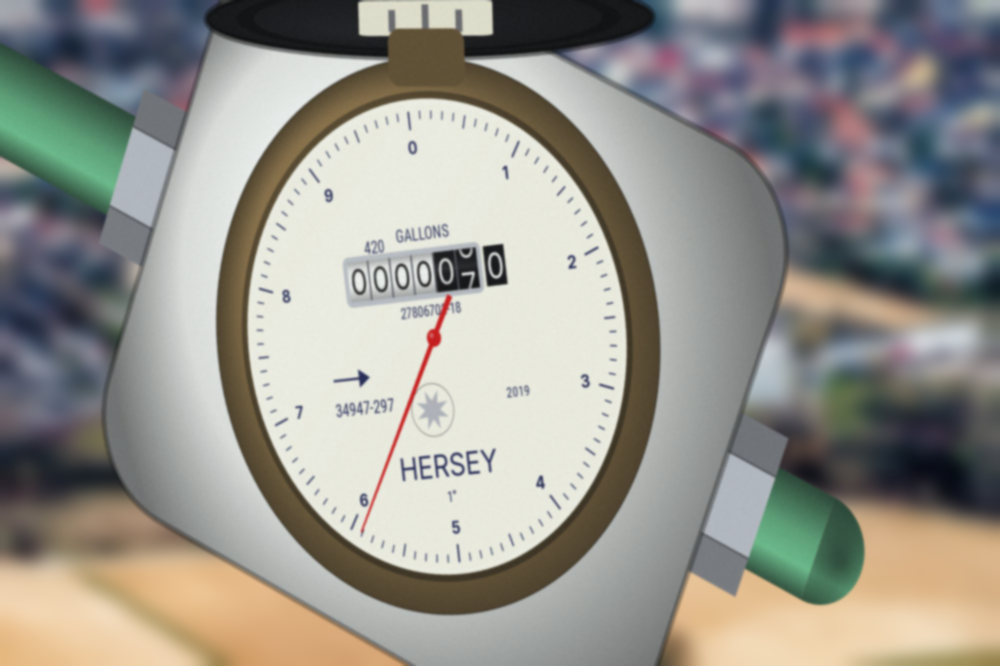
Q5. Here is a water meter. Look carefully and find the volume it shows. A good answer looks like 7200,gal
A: 65.9,gal
